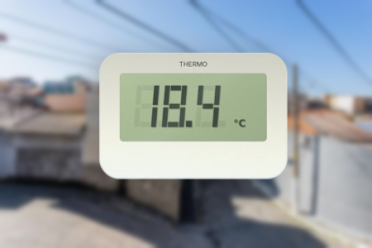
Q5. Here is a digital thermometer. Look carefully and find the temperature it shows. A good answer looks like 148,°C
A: 18.4,°C
